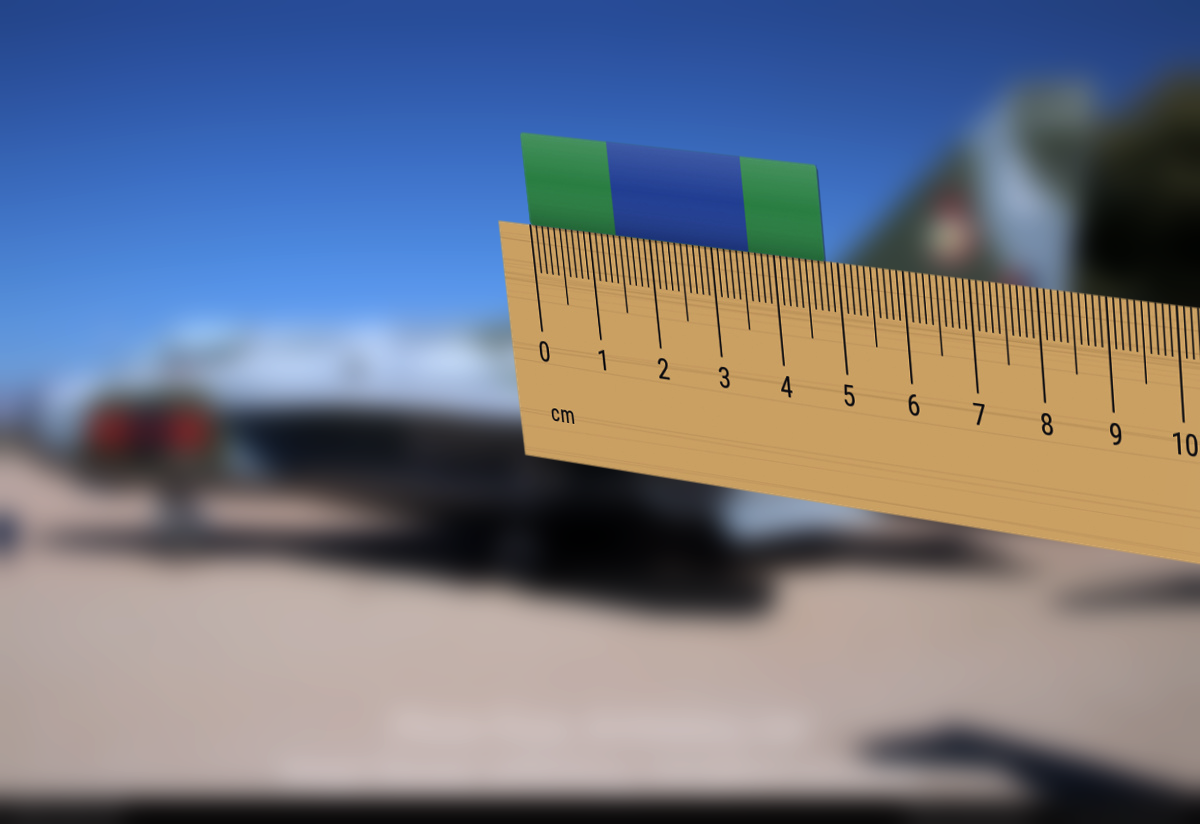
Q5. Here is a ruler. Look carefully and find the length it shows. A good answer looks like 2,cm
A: 4.8,cm
